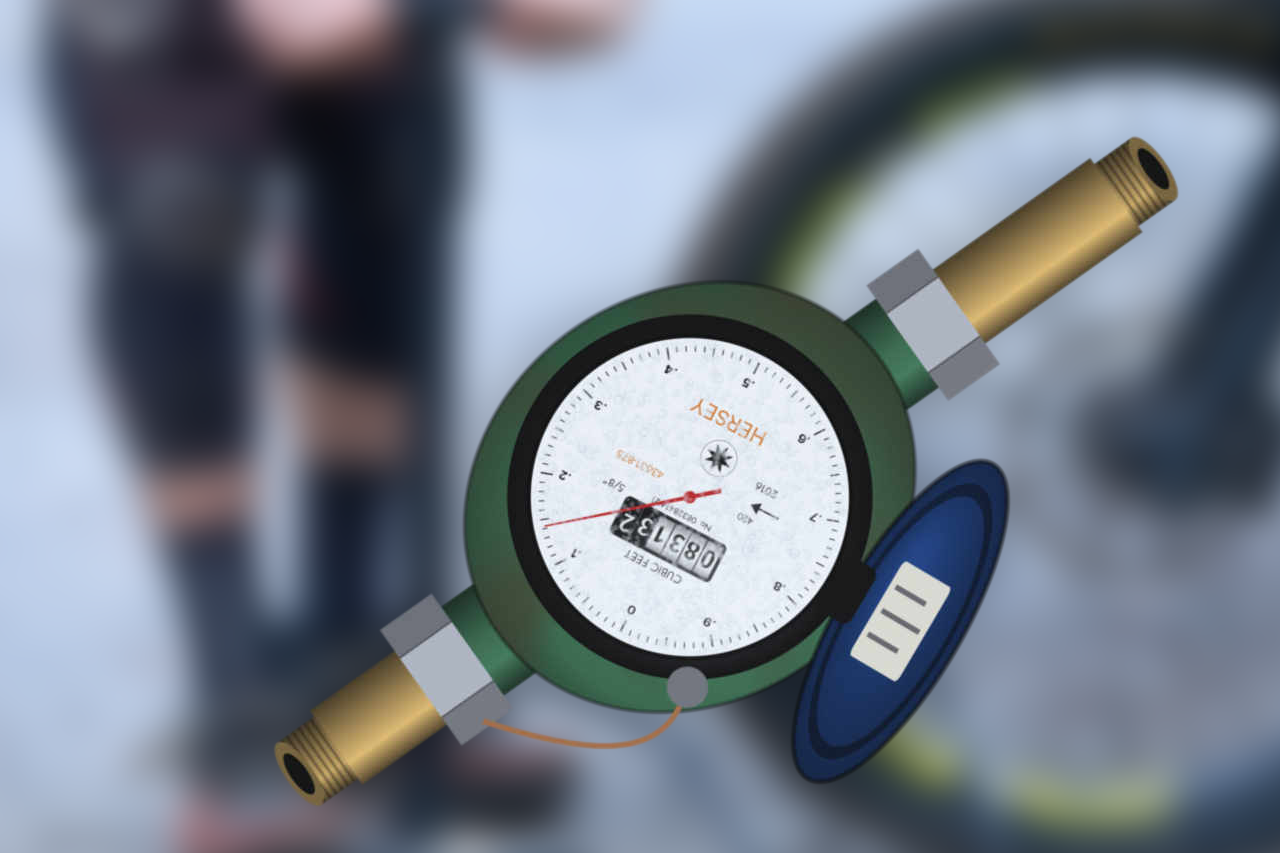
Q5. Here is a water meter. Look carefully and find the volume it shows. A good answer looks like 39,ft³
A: 83132.14,ft³
